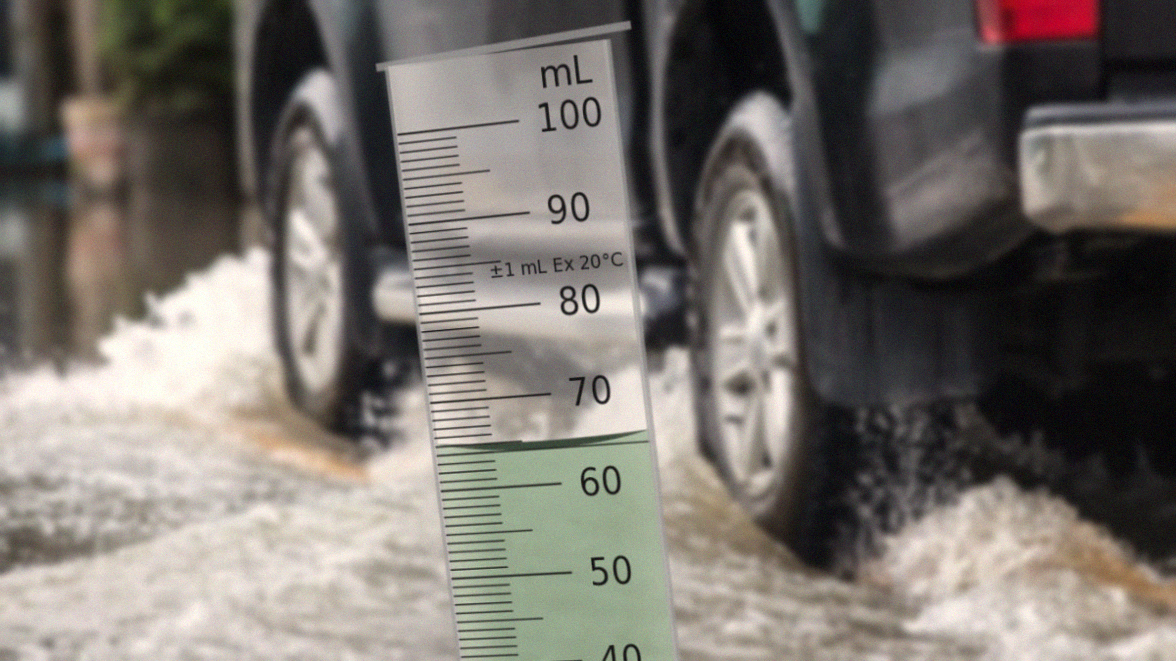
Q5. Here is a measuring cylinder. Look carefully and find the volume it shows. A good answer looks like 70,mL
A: 64,mL
